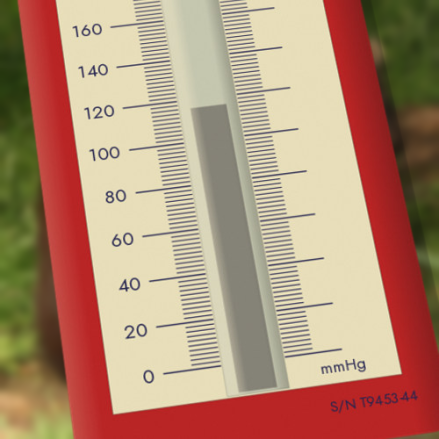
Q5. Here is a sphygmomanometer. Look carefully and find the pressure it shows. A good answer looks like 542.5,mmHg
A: 116,mmHg
